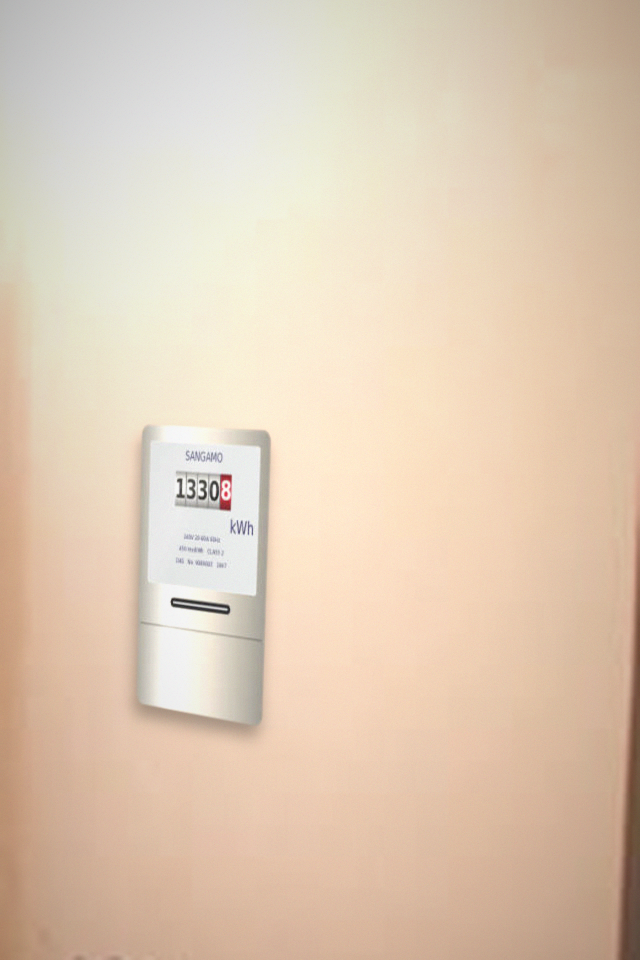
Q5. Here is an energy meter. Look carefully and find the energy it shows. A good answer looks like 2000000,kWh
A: 1330.8,kWh
